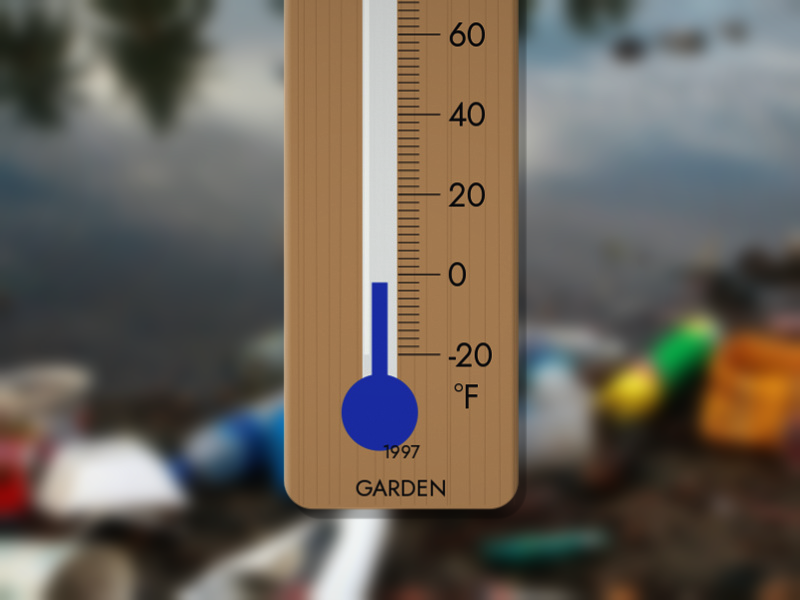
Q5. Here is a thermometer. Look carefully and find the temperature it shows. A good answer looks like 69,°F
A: -2,°F
